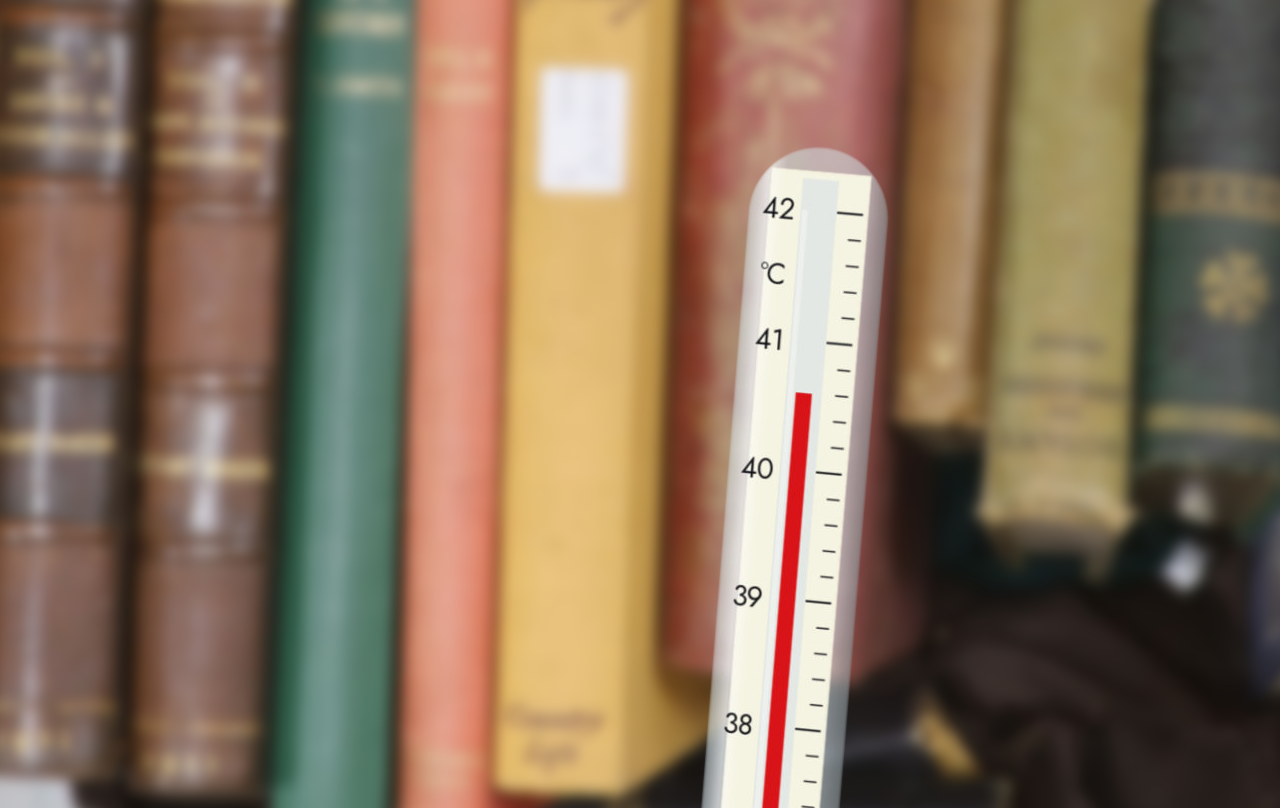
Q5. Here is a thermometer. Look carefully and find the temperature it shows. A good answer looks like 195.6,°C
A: 40.6,°C
